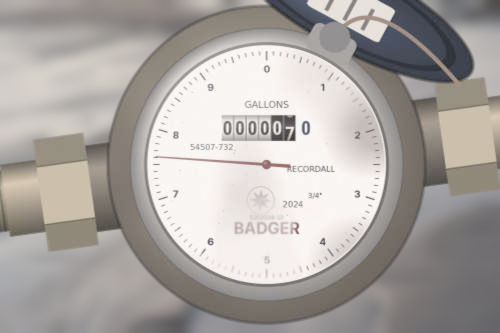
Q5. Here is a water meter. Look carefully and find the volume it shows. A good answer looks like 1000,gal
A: 67.6,gal
